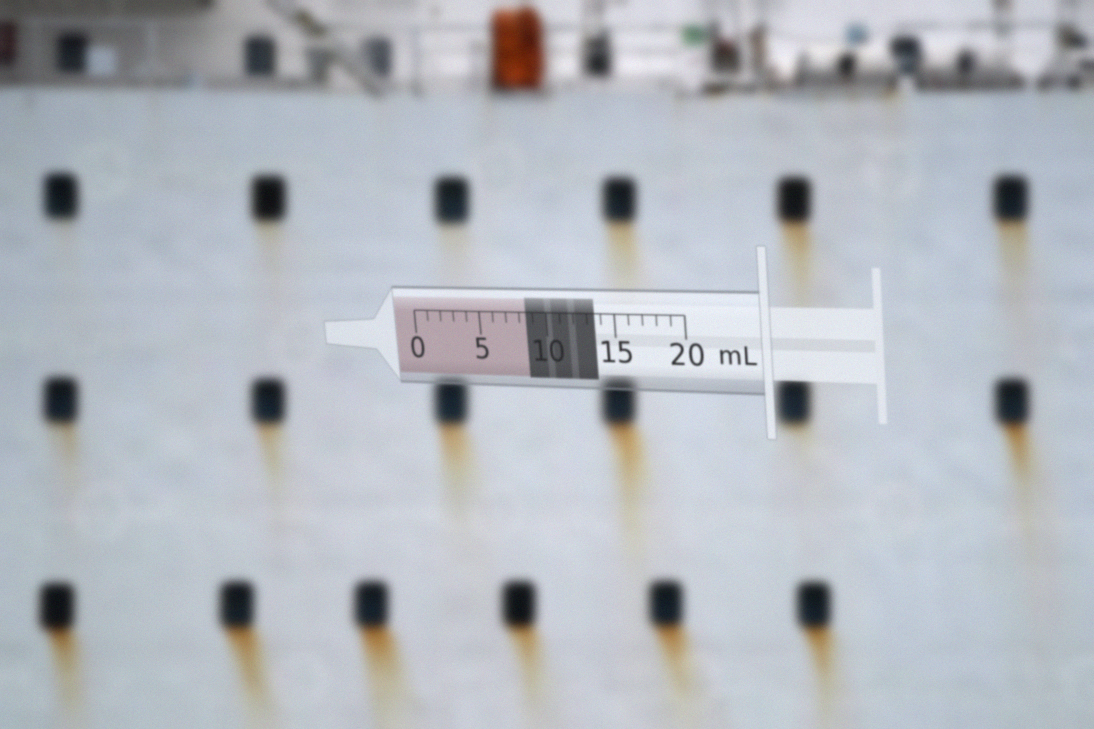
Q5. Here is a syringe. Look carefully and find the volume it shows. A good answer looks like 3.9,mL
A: 8.5,mL
